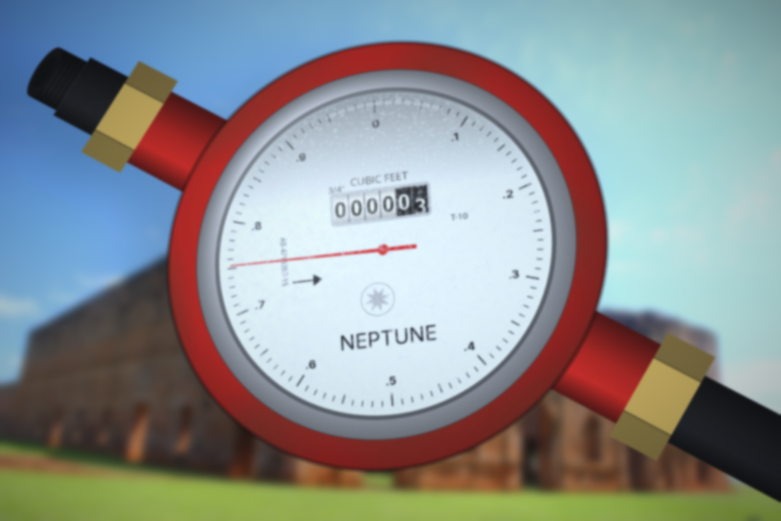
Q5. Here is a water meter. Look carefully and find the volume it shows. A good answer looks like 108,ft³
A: 2.75,ft³
